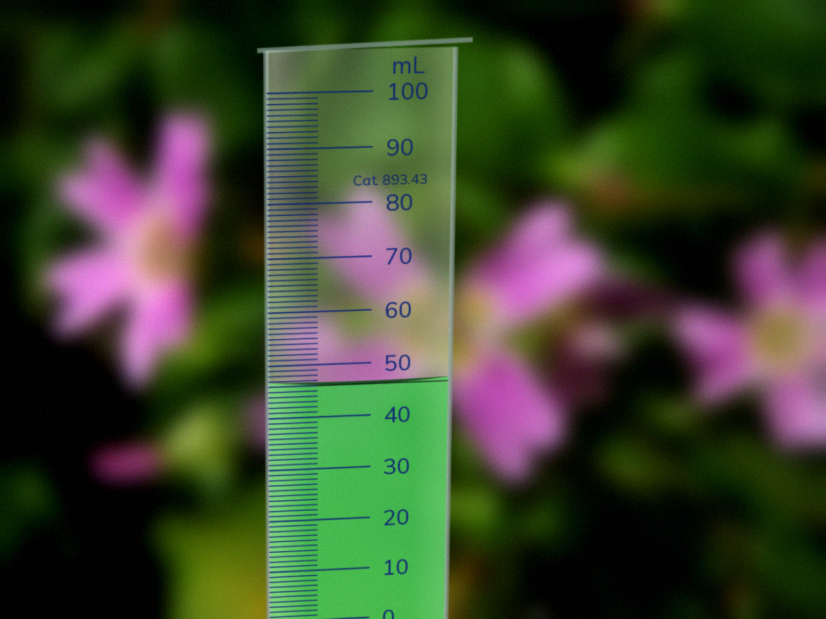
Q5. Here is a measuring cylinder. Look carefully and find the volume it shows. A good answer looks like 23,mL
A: 46,mL
